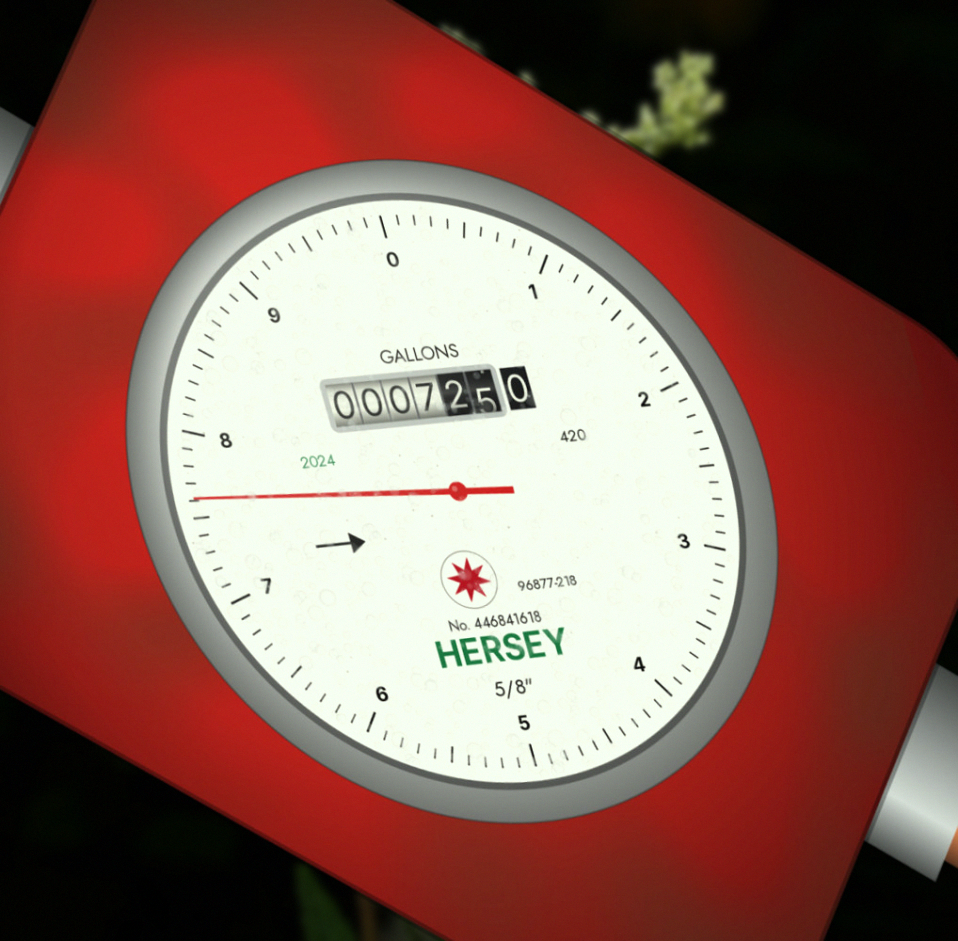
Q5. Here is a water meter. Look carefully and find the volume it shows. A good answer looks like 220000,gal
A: 7247.6,gal
